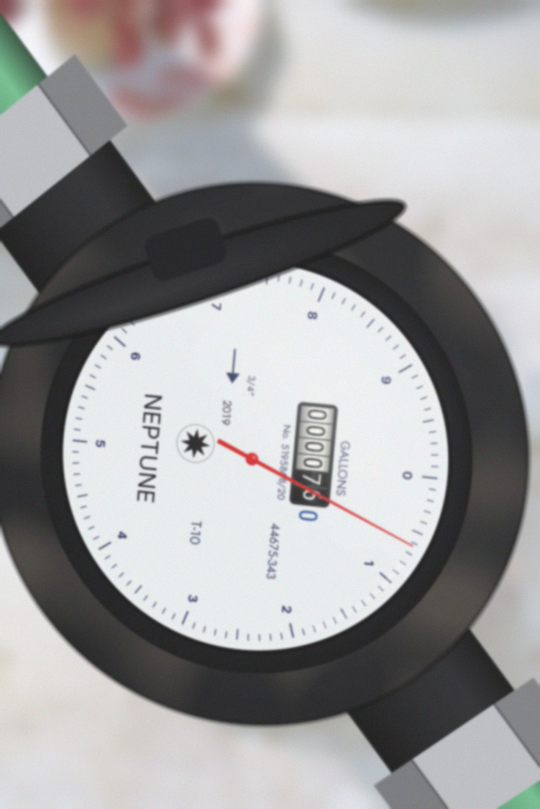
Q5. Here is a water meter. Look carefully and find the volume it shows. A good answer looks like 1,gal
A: 760.6,gal
